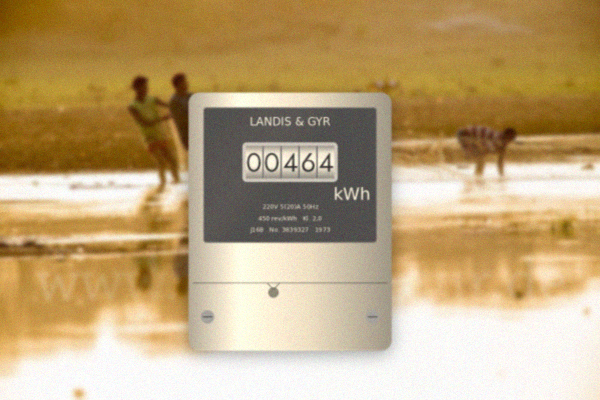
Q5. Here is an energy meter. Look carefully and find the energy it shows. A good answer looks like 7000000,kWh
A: 464,kWh
